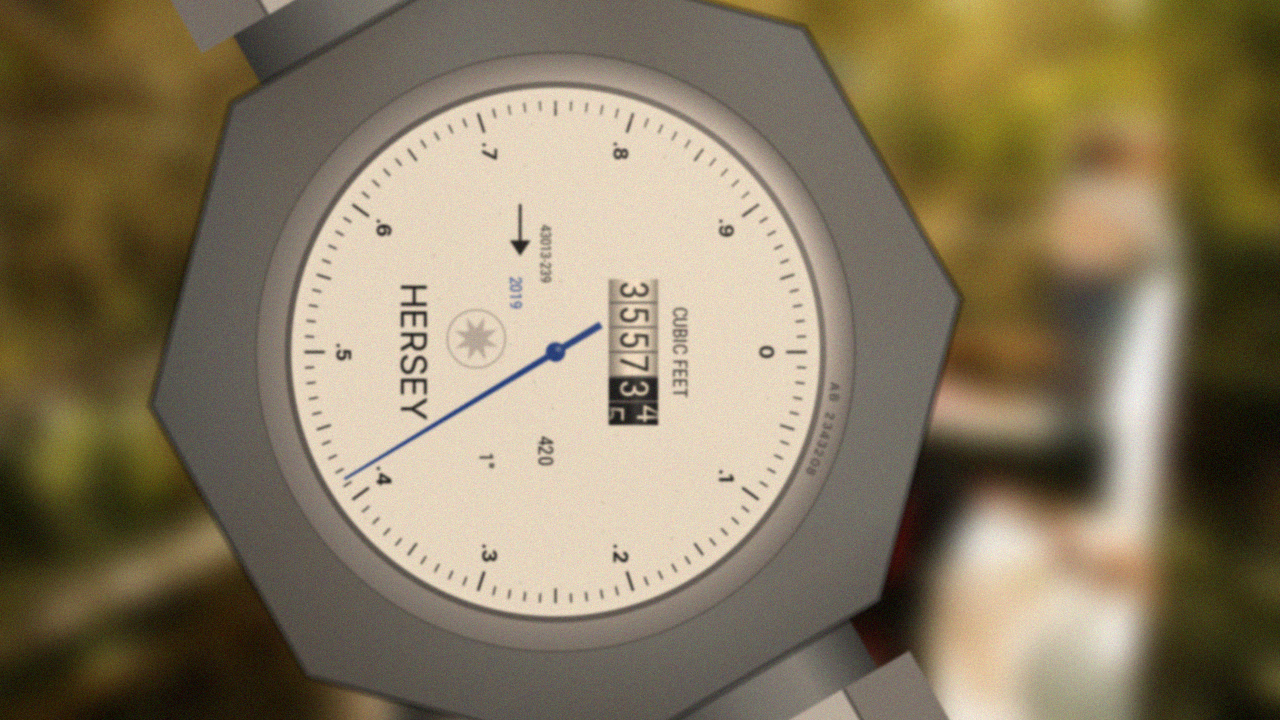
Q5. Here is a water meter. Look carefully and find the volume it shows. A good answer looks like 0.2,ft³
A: 355734.41,ft³
